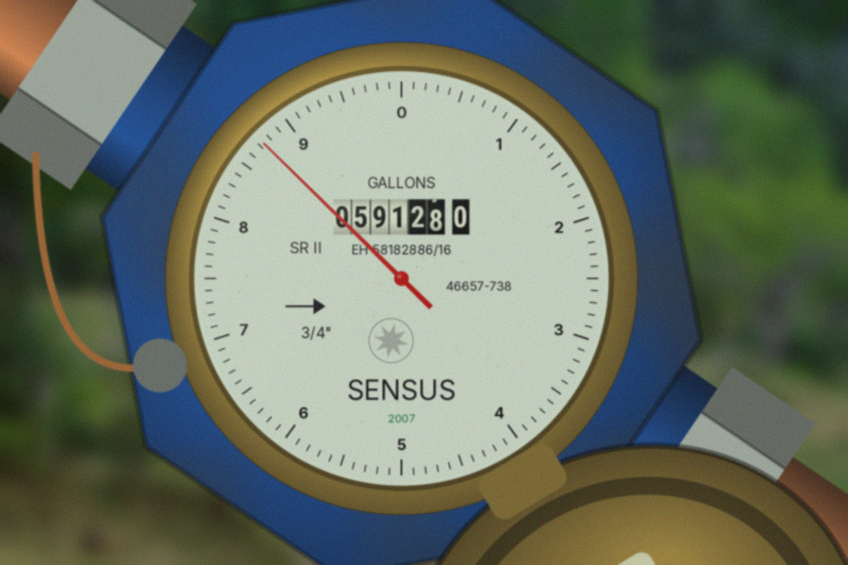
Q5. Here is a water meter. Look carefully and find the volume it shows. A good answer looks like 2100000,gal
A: 591278.7,gal
